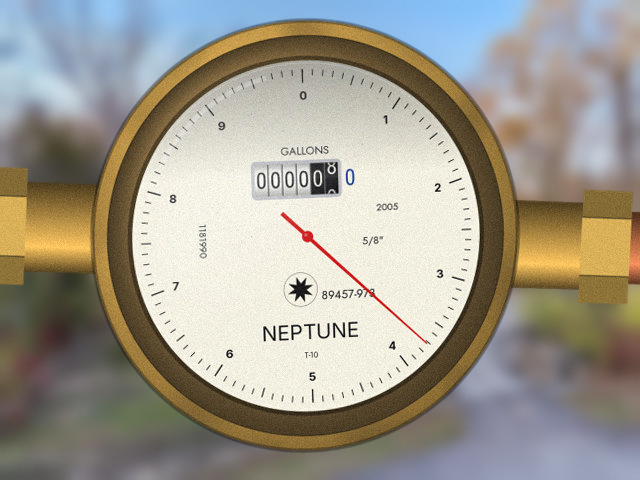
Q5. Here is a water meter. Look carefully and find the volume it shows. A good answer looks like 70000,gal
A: 83.7,gal
